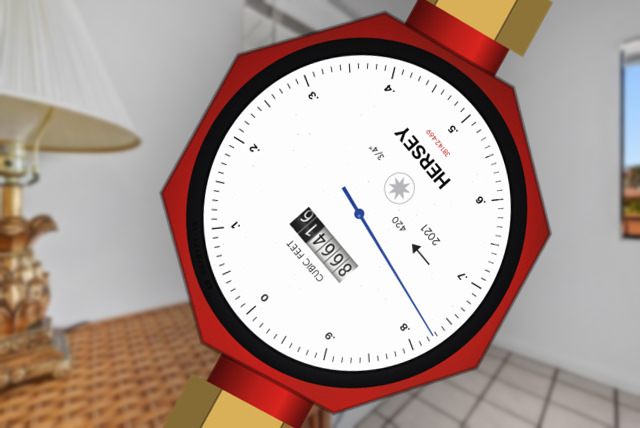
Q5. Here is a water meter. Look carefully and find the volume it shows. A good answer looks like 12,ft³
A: 866415.77,ft³
